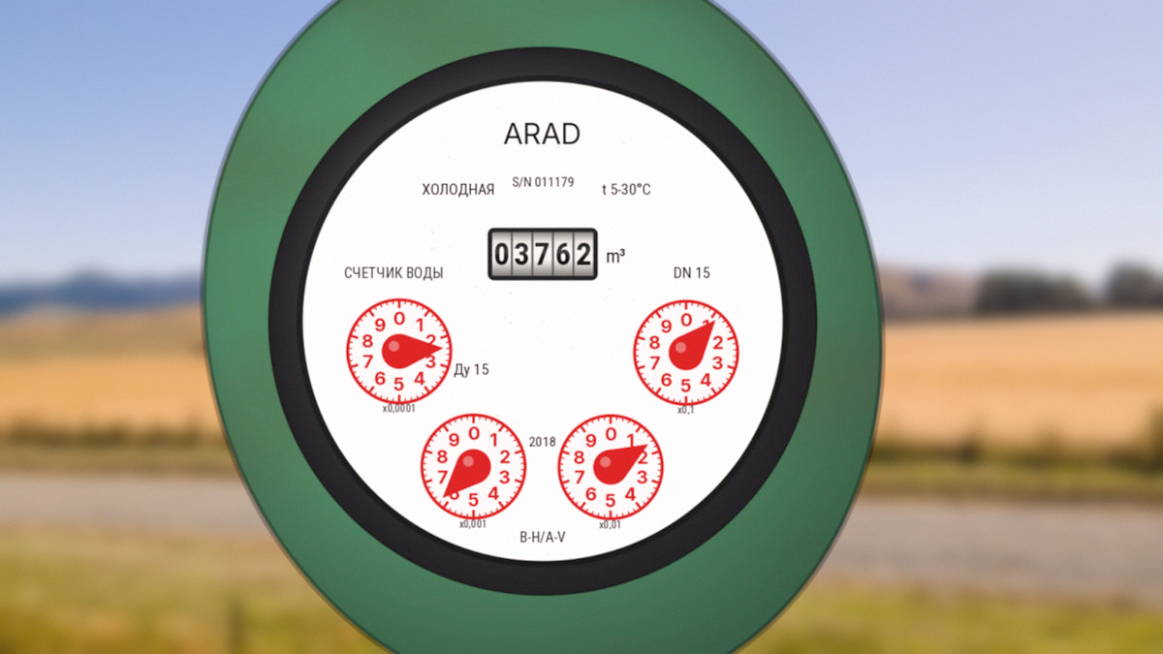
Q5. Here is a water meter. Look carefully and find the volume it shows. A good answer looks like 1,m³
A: 3762.1162,m³
